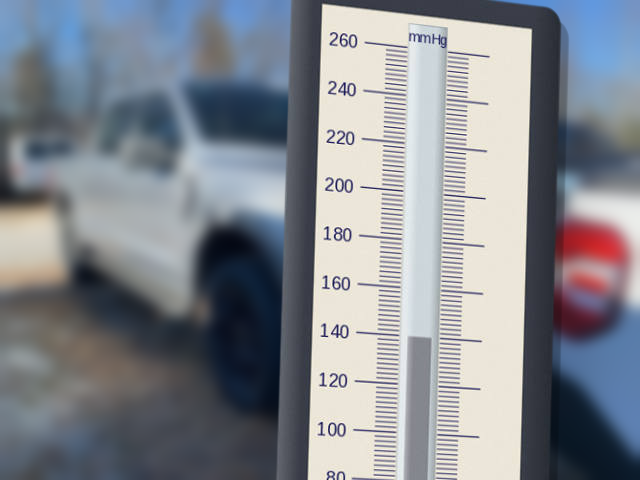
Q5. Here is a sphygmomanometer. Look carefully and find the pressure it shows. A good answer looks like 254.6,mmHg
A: 140,mmHg
